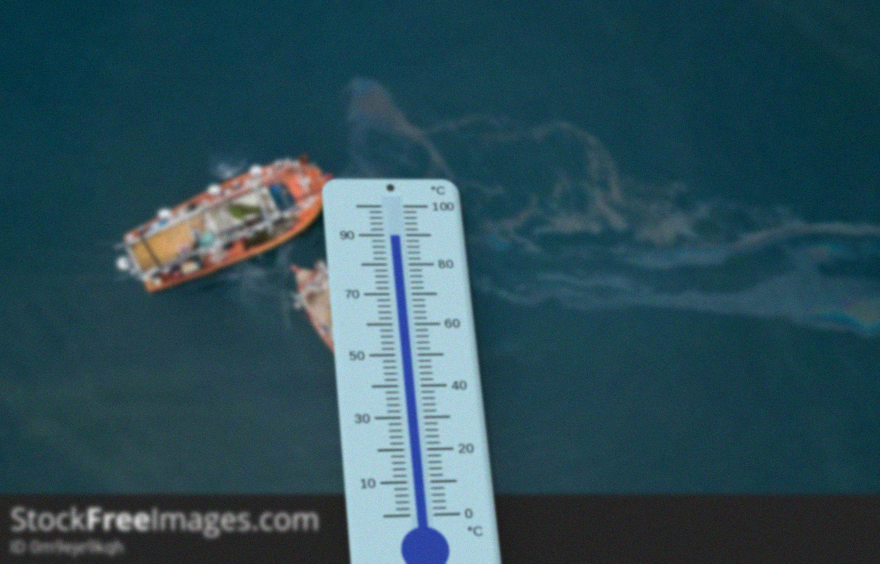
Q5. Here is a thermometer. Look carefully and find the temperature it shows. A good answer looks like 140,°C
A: 90,°C
